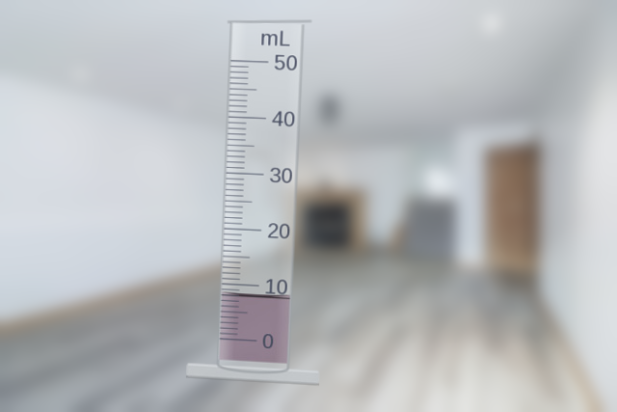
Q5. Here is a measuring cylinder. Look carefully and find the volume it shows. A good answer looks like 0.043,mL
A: 8,mL
